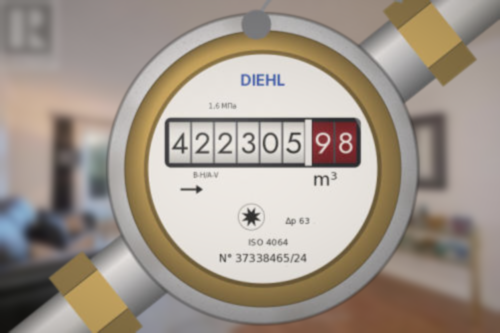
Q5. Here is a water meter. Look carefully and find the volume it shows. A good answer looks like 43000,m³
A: 422305.98,m³
